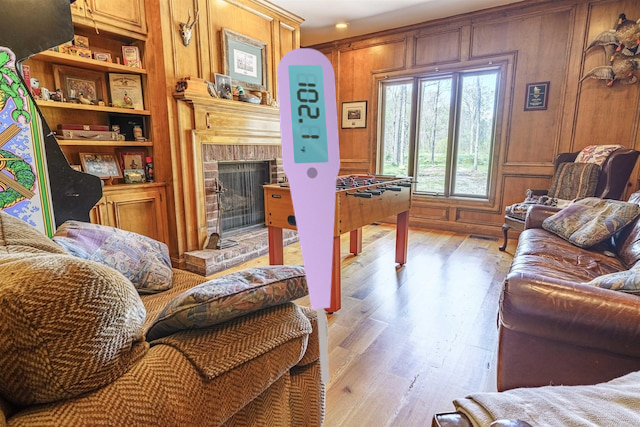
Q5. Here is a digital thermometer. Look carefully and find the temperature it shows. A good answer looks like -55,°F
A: 102.1,°F
